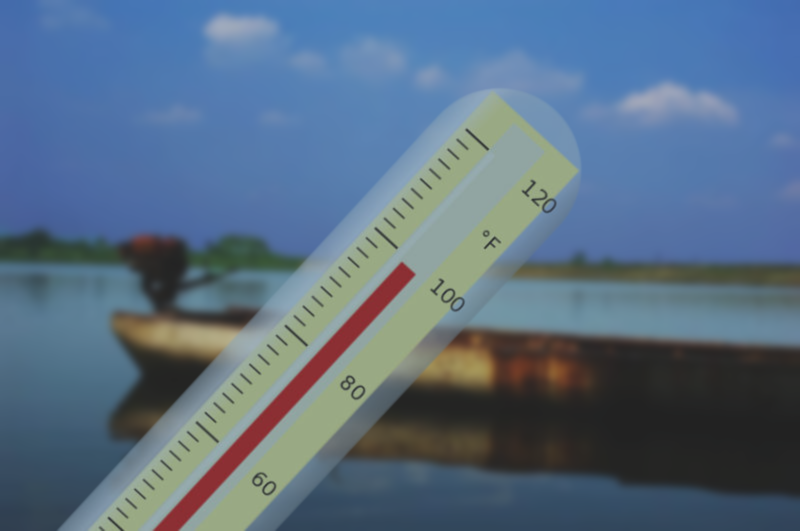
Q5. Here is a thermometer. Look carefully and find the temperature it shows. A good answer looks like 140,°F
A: 99,°F
